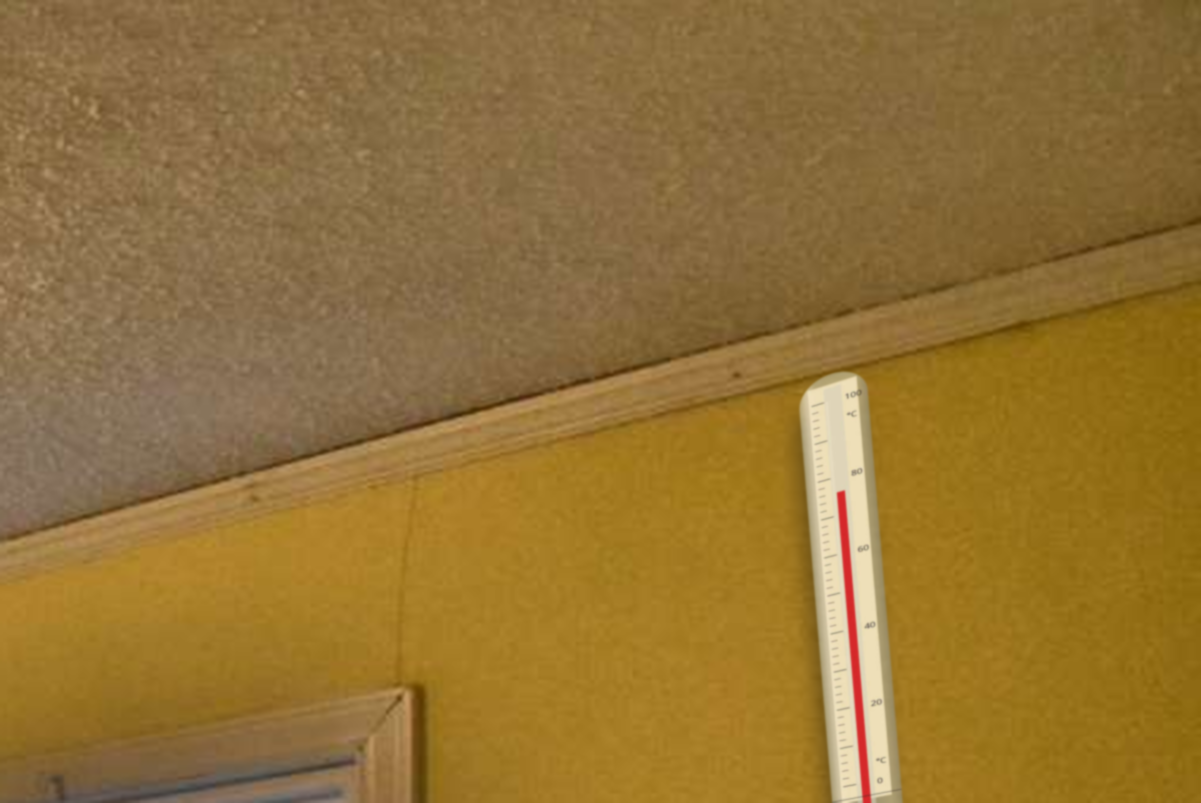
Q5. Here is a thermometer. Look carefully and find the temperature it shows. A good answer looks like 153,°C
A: 76,°C
